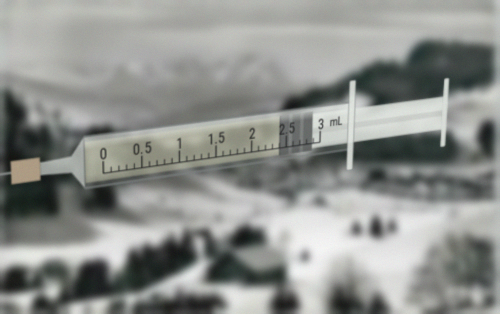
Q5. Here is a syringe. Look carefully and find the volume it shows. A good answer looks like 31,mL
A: 2.4,mL
